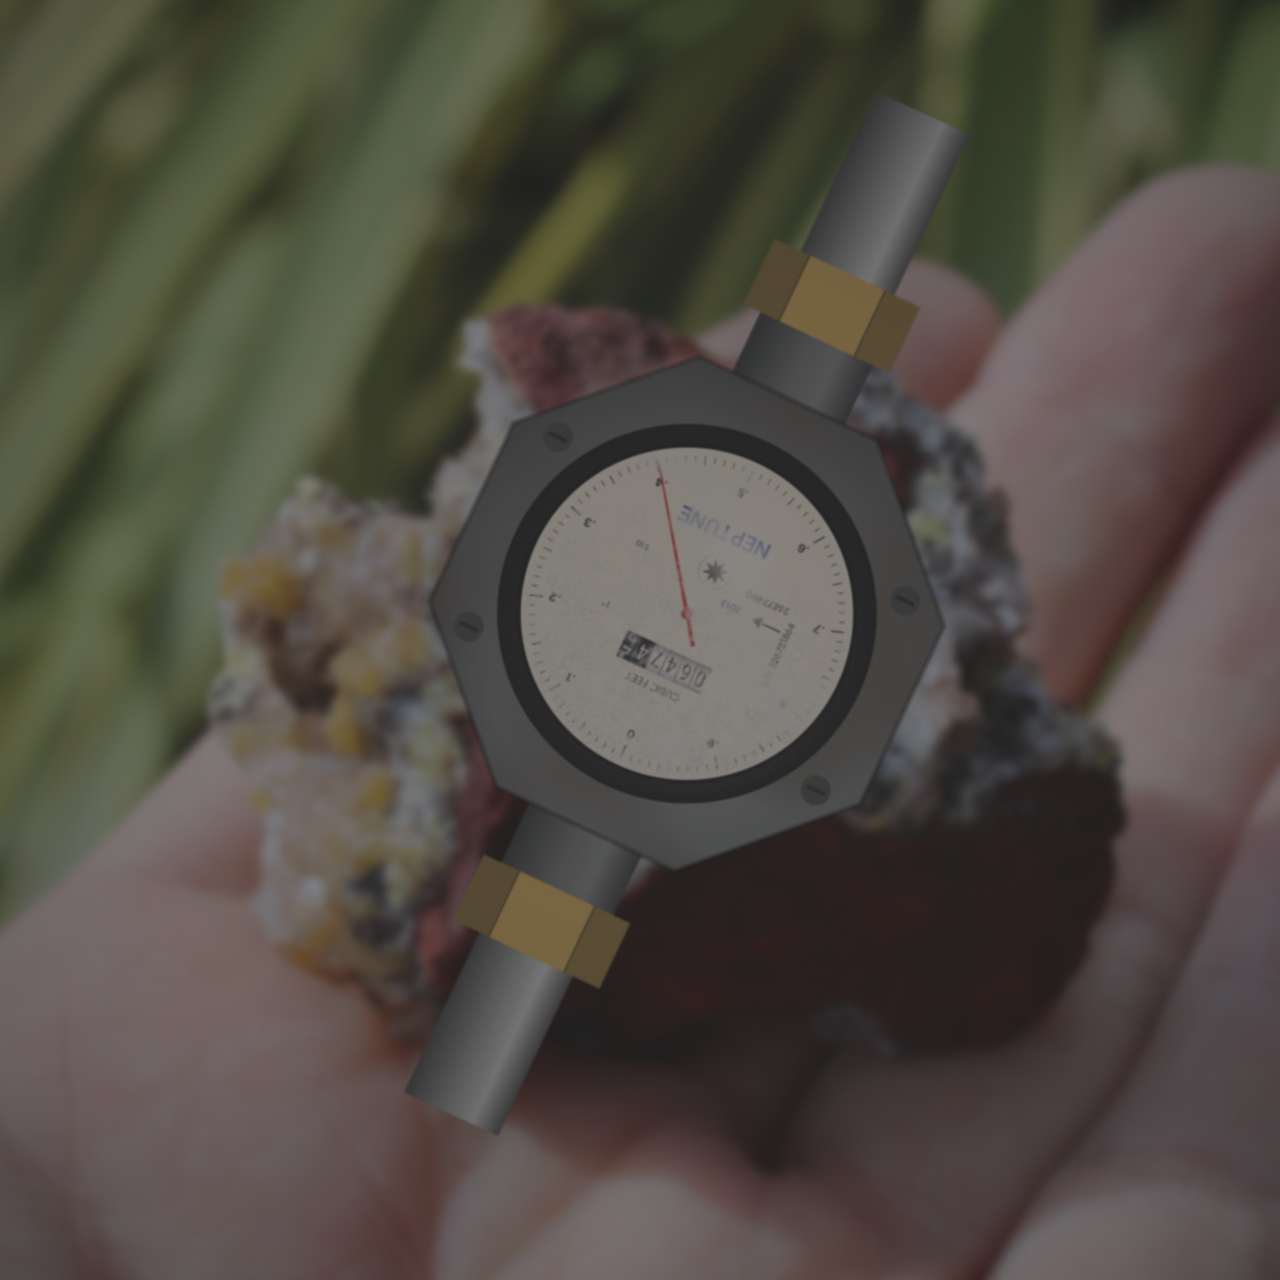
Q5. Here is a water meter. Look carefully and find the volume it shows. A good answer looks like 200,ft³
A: 64742.40,ft³
